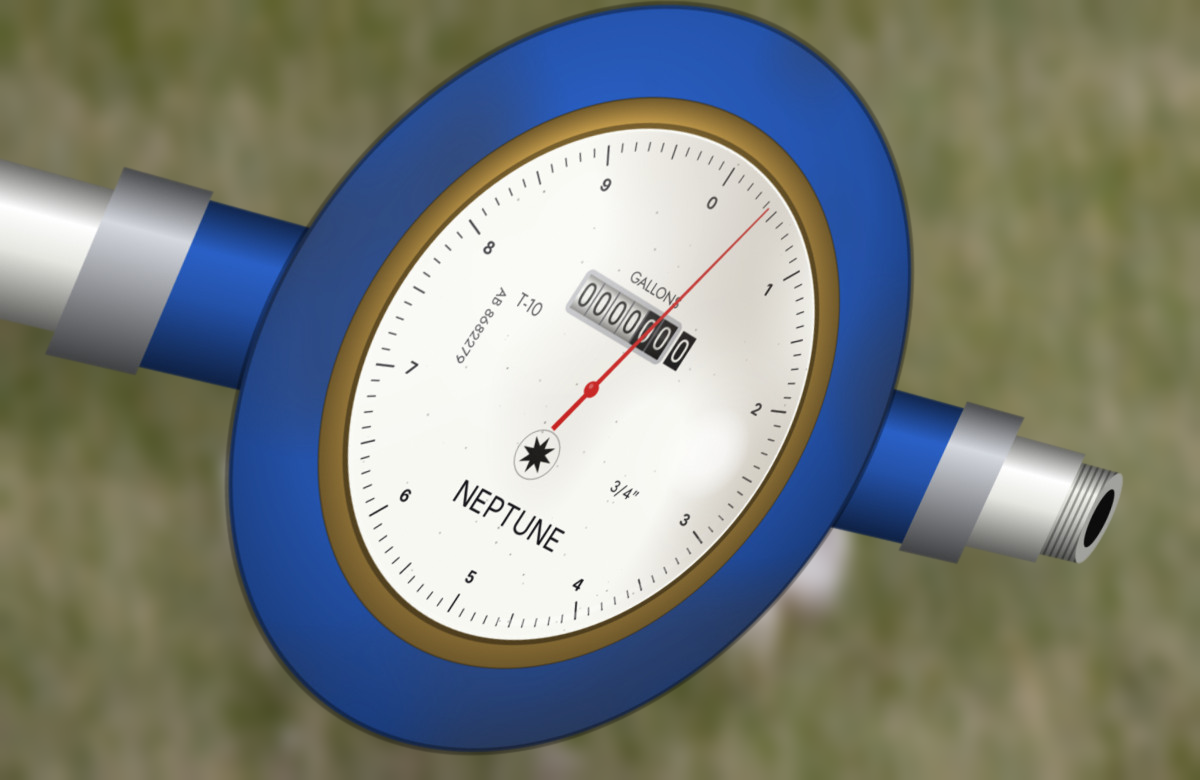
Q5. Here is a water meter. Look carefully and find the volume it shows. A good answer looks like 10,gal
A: 0.4,gal
